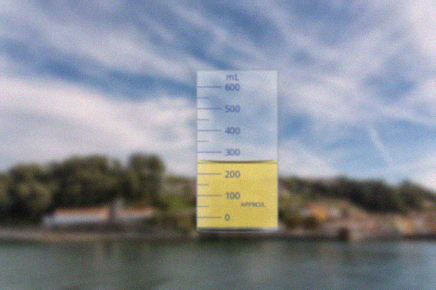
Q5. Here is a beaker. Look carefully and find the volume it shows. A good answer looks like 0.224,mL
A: 250,mL
